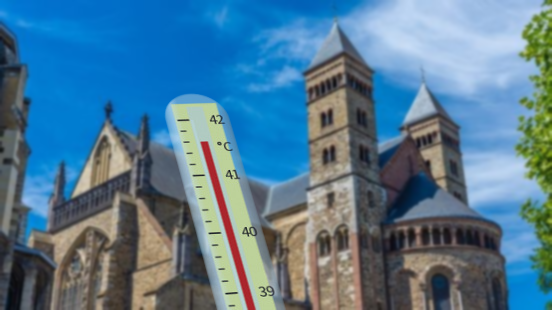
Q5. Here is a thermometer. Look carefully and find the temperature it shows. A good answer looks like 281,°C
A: 41.6,°C
